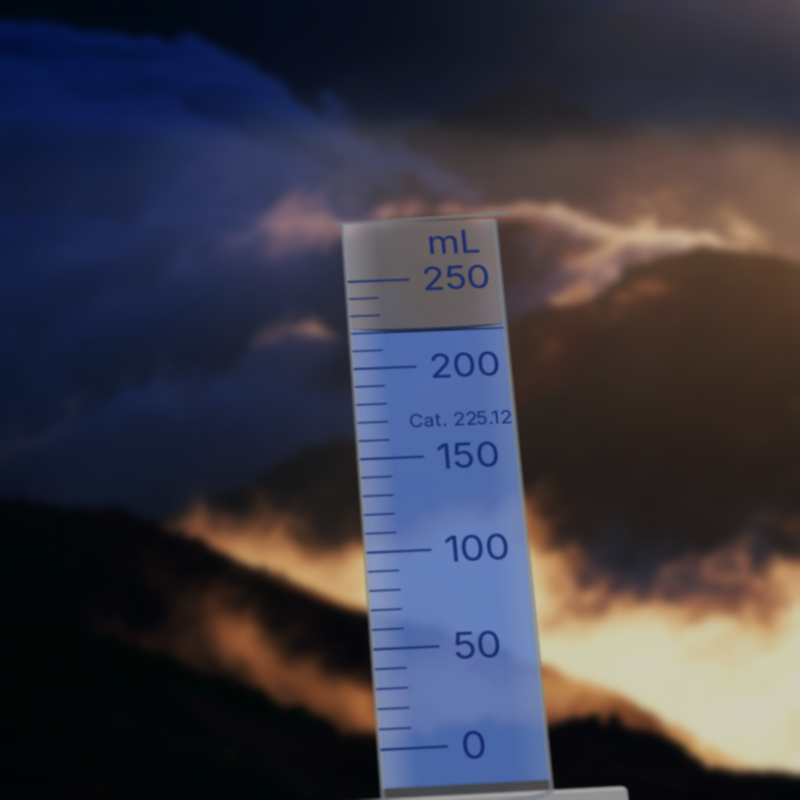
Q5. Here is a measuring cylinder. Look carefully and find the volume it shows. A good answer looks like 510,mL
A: 220,mL
